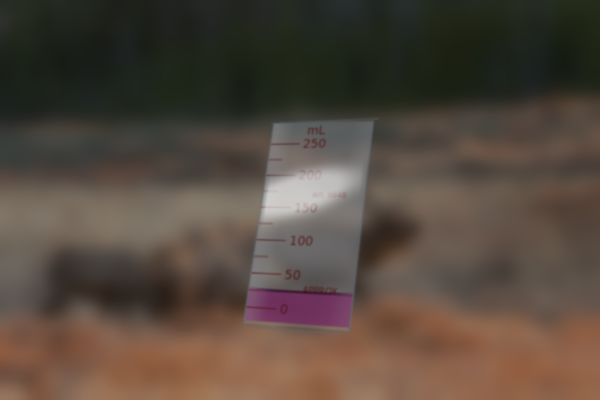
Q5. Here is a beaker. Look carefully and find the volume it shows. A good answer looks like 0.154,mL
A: 25,mL
